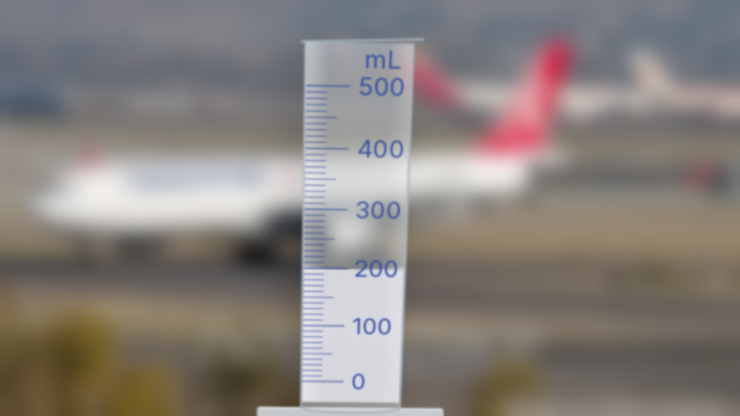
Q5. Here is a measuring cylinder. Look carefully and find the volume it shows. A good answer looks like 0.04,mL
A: 200,mL
